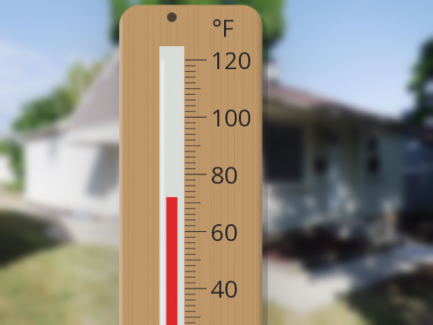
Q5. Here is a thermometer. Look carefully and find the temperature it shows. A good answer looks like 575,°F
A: 72,°F
